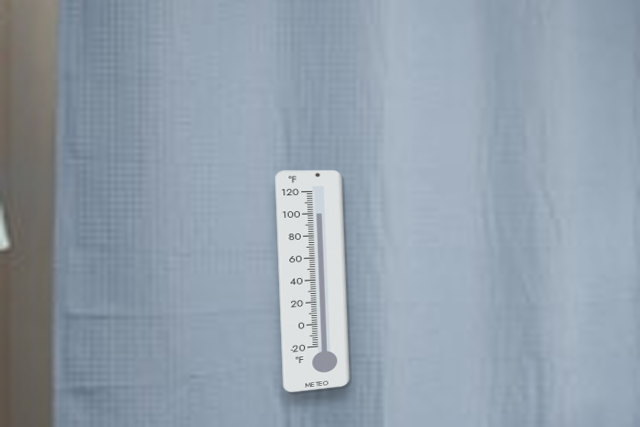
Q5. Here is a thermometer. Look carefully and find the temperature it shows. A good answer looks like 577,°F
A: 100,°F
